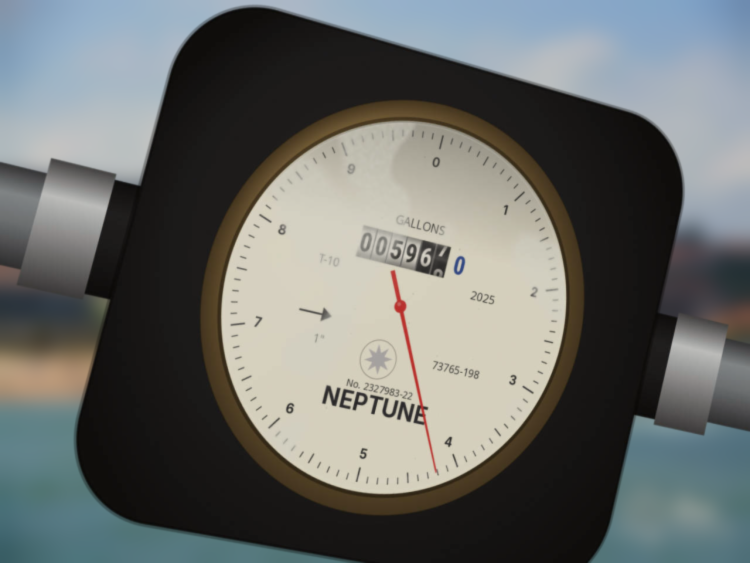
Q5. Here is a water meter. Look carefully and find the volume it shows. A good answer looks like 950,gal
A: 59674.2,gal
